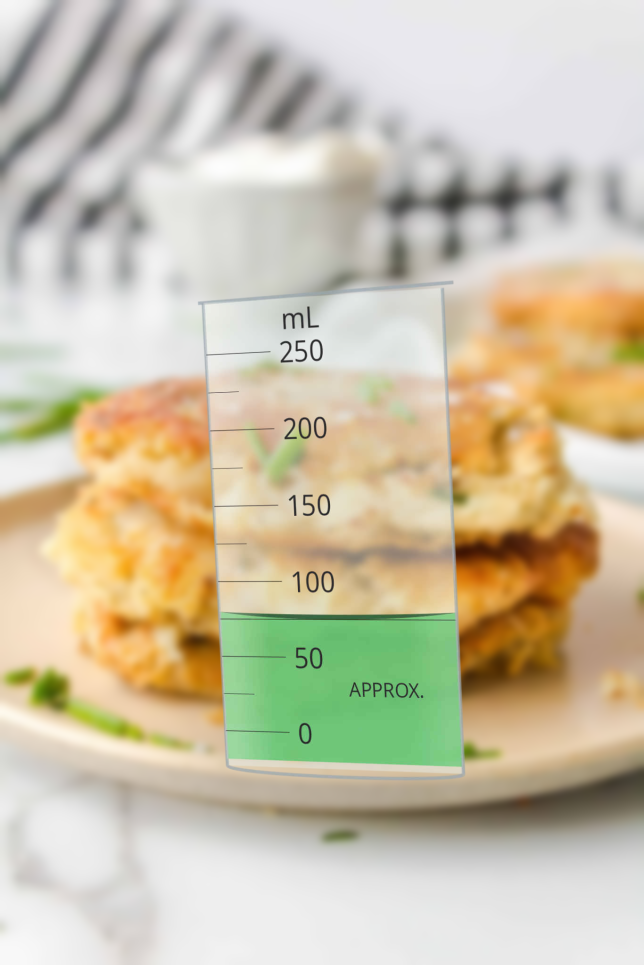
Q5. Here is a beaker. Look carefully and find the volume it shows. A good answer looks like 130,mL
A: 75,mL
